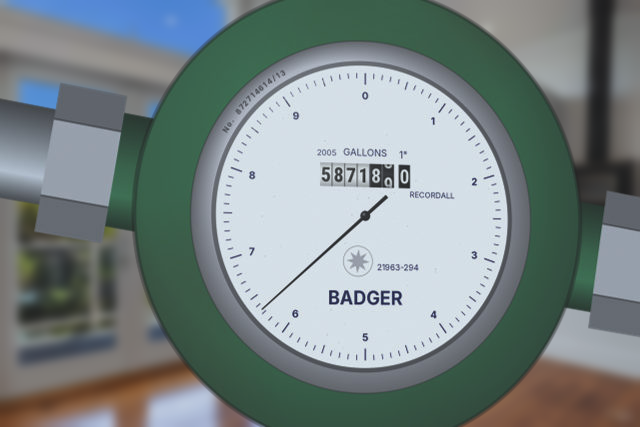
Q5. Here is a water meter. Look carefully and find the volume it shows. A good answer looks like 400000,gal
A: 5871886.3,gal
